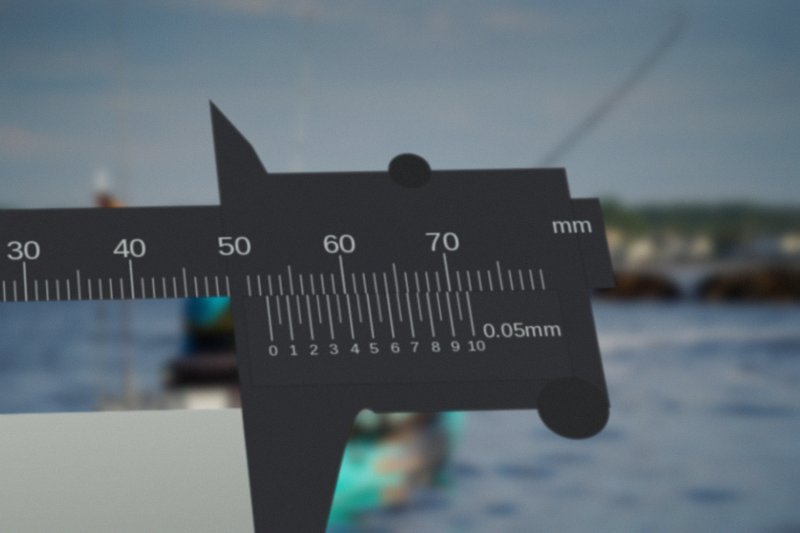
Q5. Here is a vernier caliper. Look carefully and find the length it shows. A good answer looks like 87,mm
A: 52.6,mm
